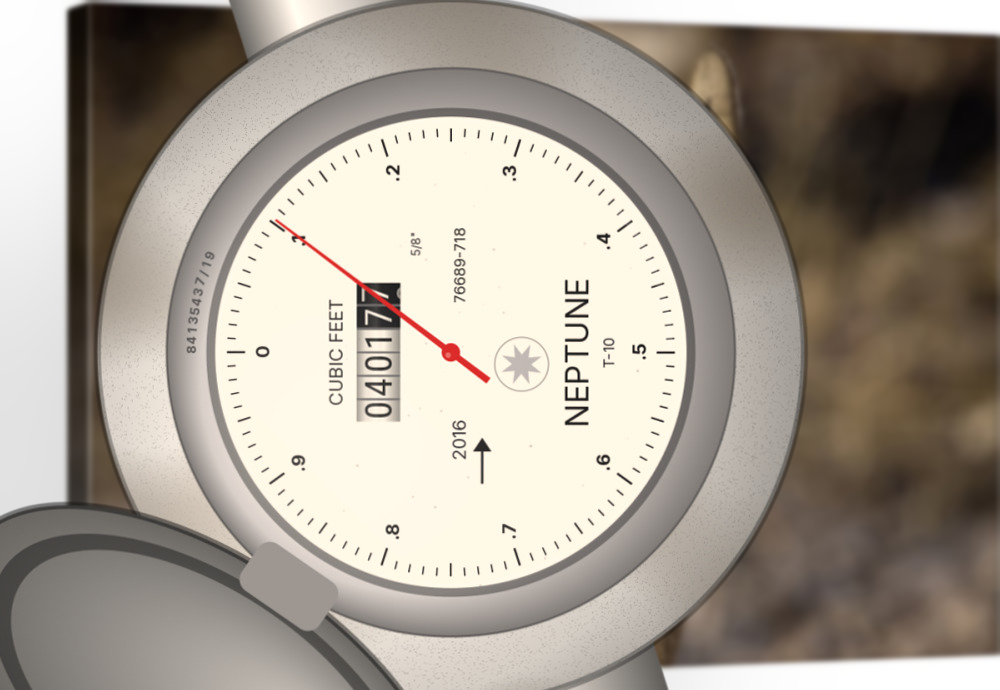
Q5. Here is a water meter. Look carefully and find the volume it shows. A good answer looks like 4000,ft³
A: 40177.10,ft³
